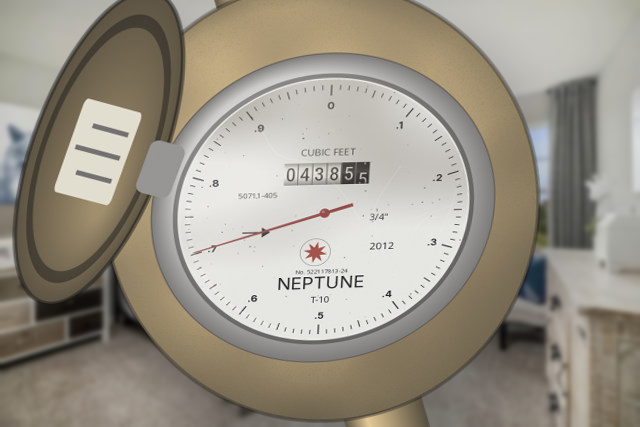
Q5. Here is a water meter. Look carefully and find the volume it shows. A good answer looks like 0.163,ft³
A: 43854.70,ft³
